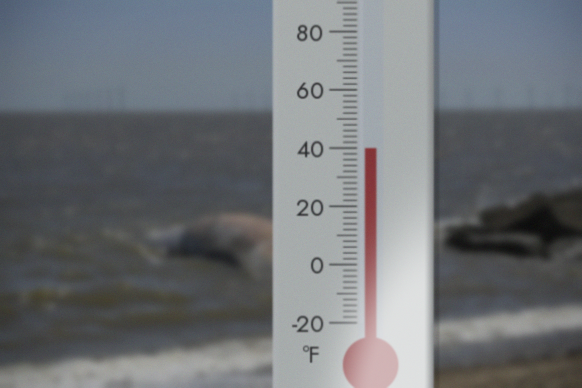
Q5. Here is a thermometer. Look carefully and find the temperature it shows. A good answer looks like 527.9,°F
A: 40,°F
